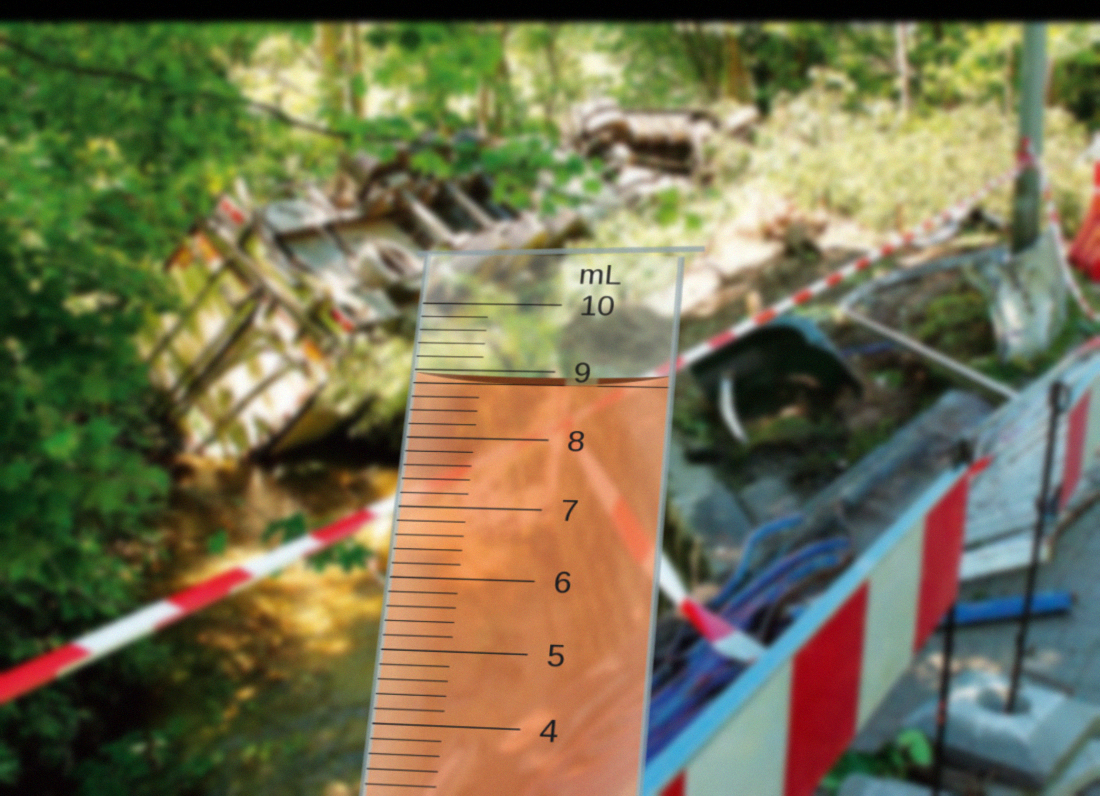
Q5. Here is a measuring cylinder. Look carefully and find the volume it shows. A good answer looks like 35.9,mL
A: 8.8,mL
